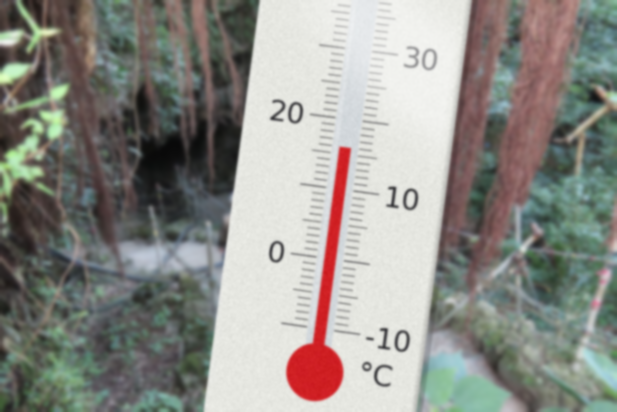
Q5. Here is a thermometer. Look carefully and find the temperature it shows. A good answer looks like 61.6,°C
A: 16,°C
